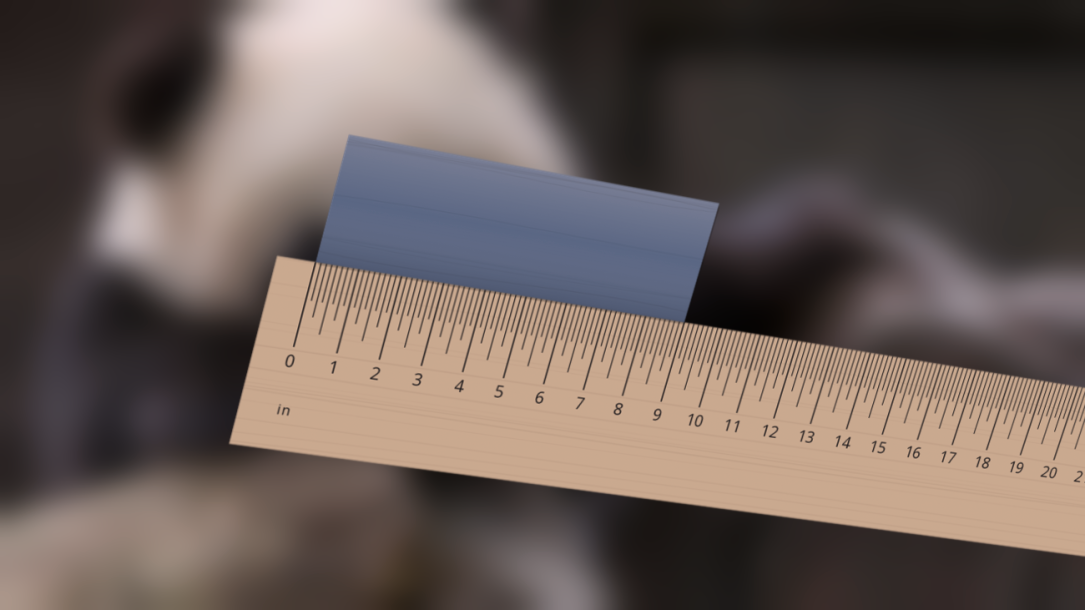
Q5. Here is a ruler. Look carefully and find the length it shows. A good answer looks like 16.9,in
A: 9,in
